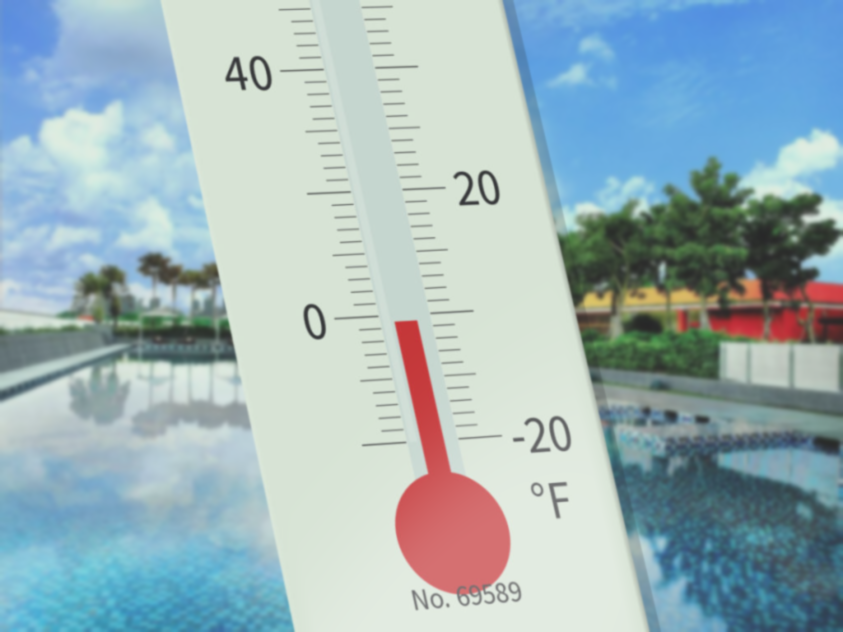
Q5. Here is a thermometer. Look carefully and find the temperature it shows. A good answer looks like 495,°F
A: -1,°F
